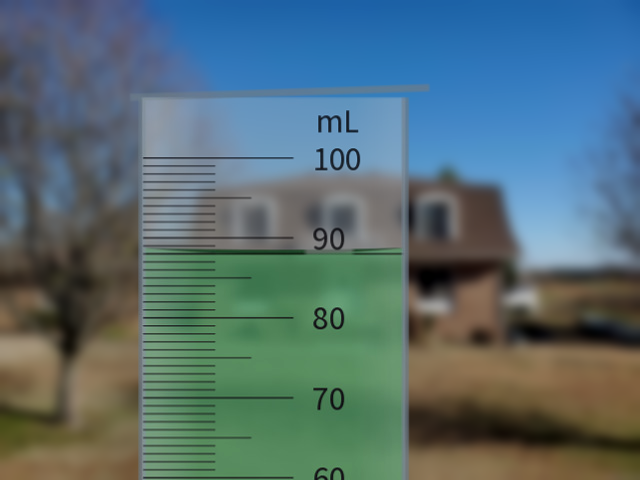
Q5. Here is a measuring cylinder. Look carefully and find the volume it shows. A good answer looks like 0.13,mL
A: 88,mL
